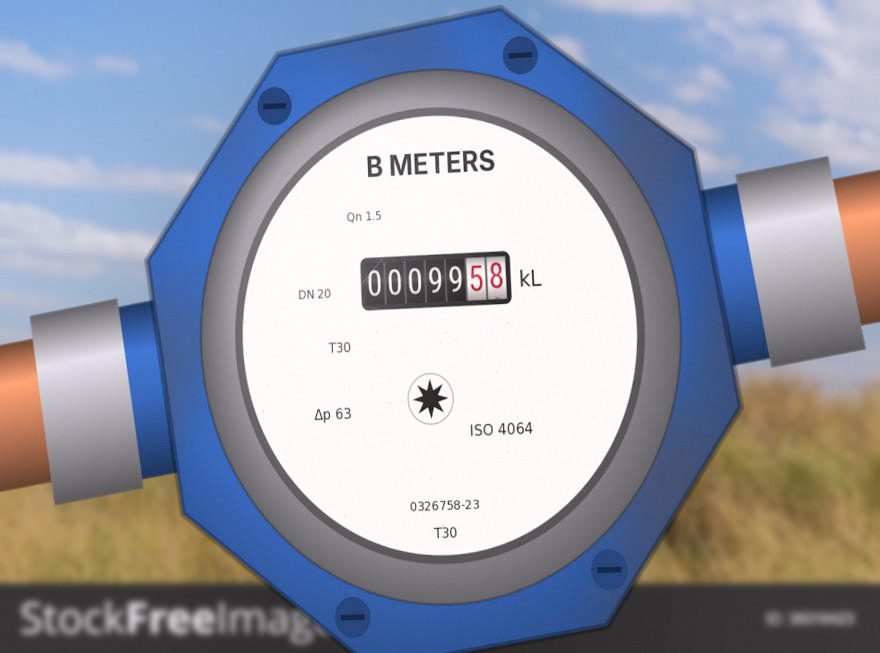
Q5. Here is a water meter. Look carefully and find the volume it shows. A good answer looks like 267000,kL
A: 99.58,kL
